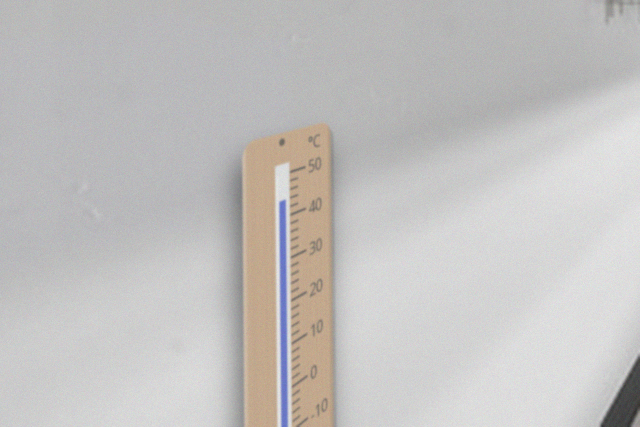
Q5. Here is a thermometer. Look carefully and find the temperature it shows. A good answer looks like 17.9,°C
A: 44,°C
